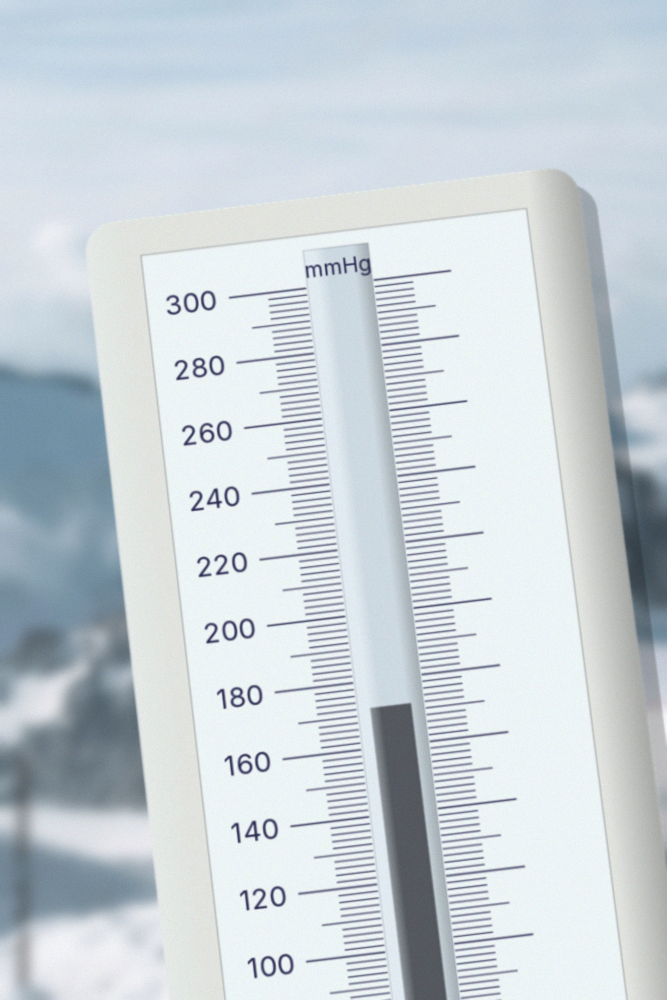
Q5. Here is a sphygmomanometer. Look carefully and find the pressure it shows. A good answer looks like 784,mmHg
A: 172,mmHg
